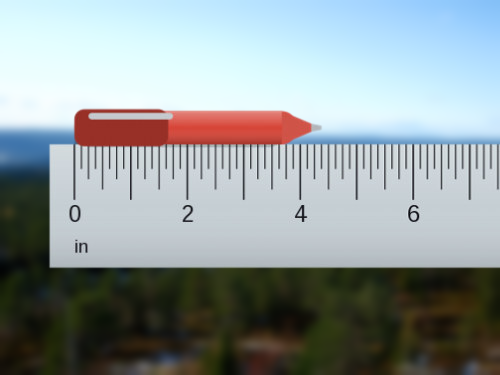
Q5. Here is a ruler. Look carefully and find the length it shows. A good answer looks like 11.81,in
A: 4.375,in
